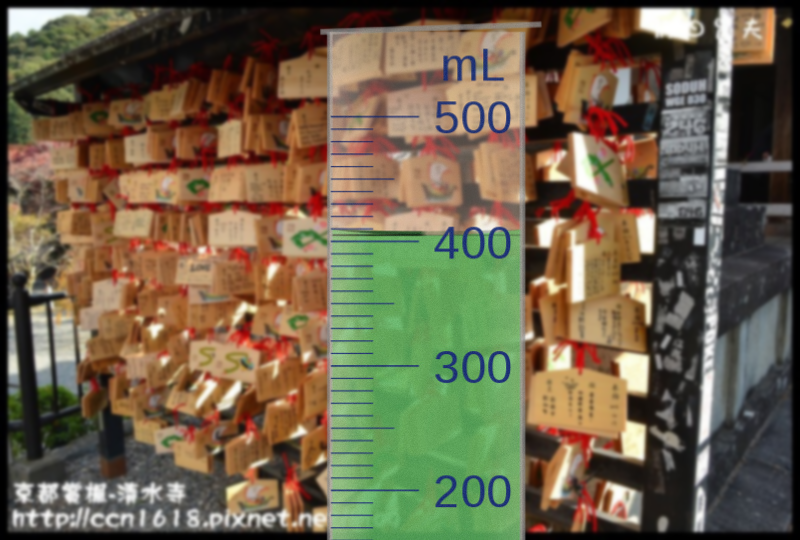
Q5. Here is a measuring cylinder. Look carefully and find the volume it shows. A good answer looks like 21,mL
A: 405,mL
